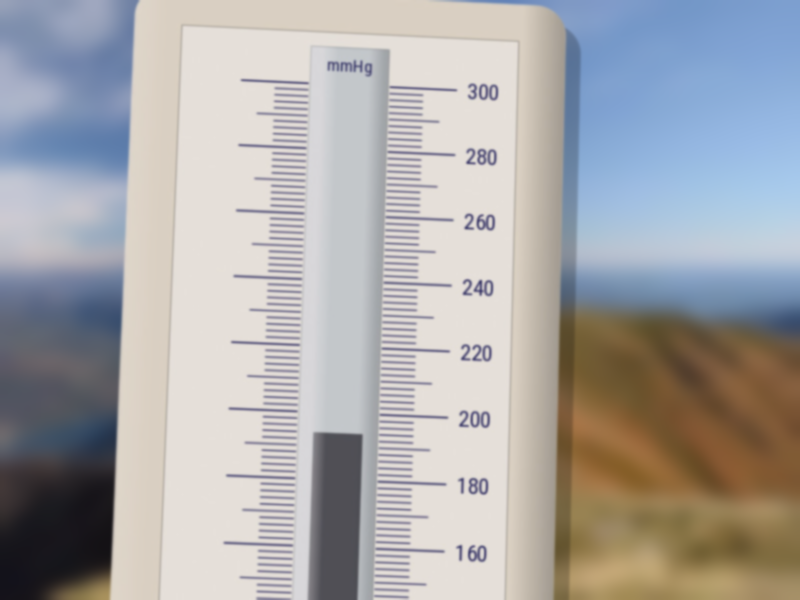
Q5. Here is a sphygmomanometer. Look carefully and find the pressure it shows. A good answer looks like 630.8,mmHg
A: 194,mmHg
